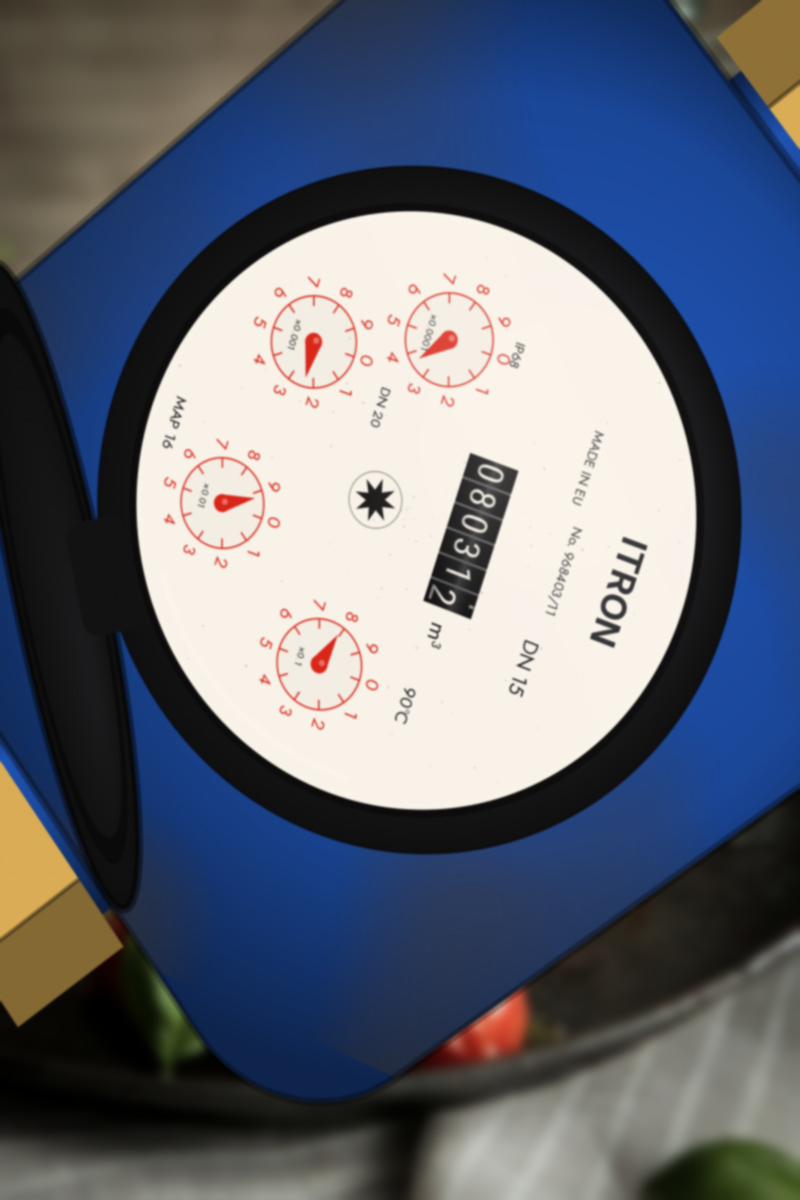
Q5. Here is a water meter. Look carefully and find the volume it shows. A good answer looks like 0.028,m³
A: 80311.7923,m³
